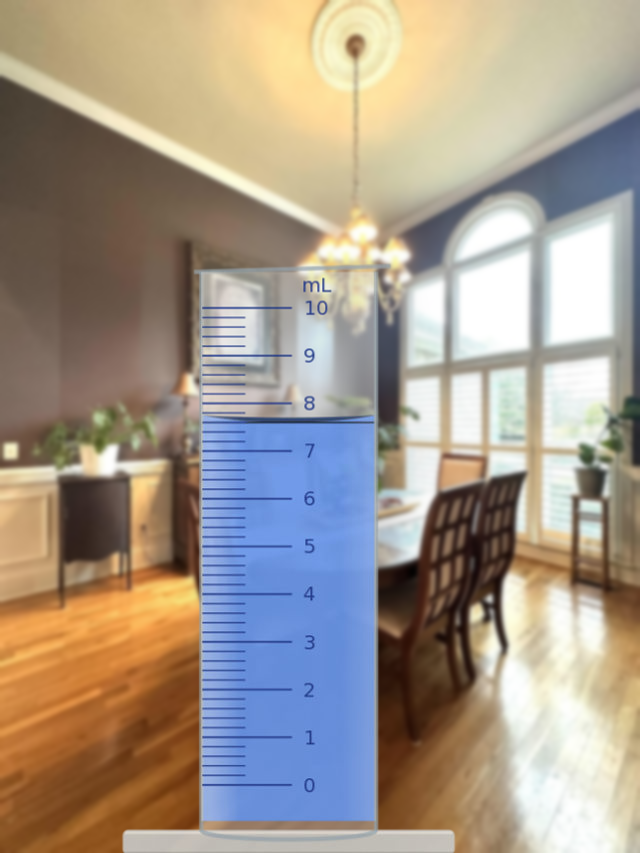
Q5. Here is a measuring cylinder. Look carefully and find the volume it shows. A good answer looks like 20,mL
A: 7.6,mL
